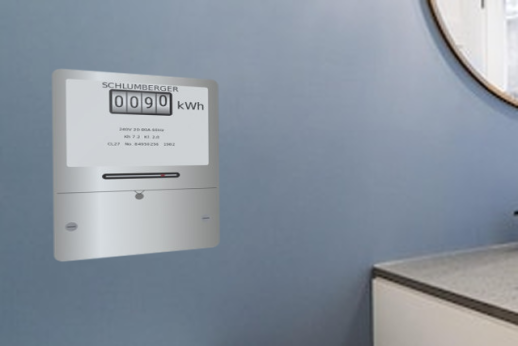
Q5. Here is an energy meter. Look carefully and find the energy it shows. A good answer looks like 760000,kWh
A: 90,kWh
